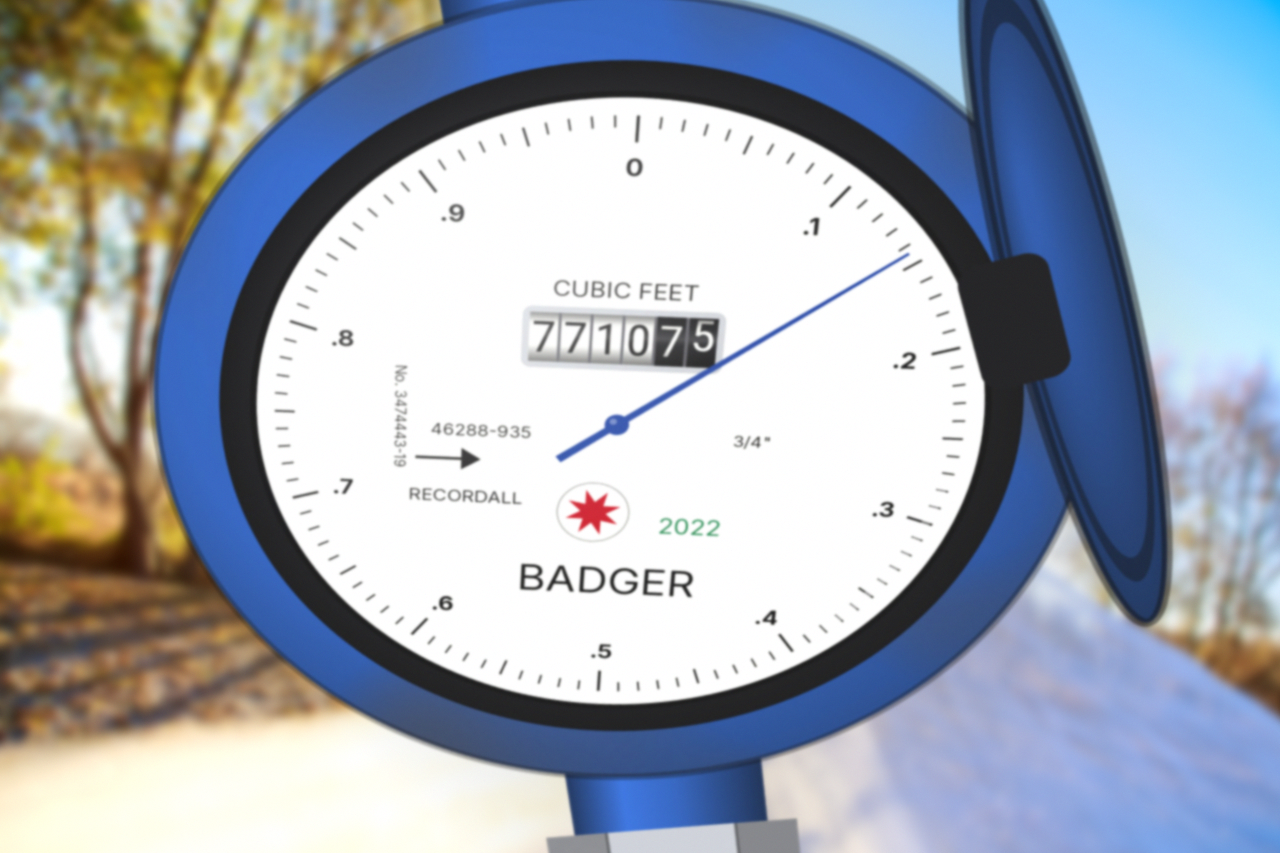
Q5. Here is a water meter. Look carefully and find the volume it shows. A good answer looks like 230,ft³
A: 771075.14,ft³
